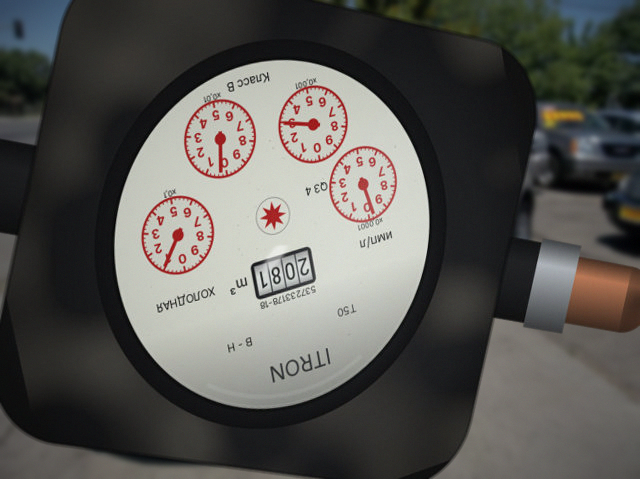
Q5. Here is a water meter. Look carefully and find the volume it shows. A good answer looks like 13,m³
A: 2081.1029,m³
